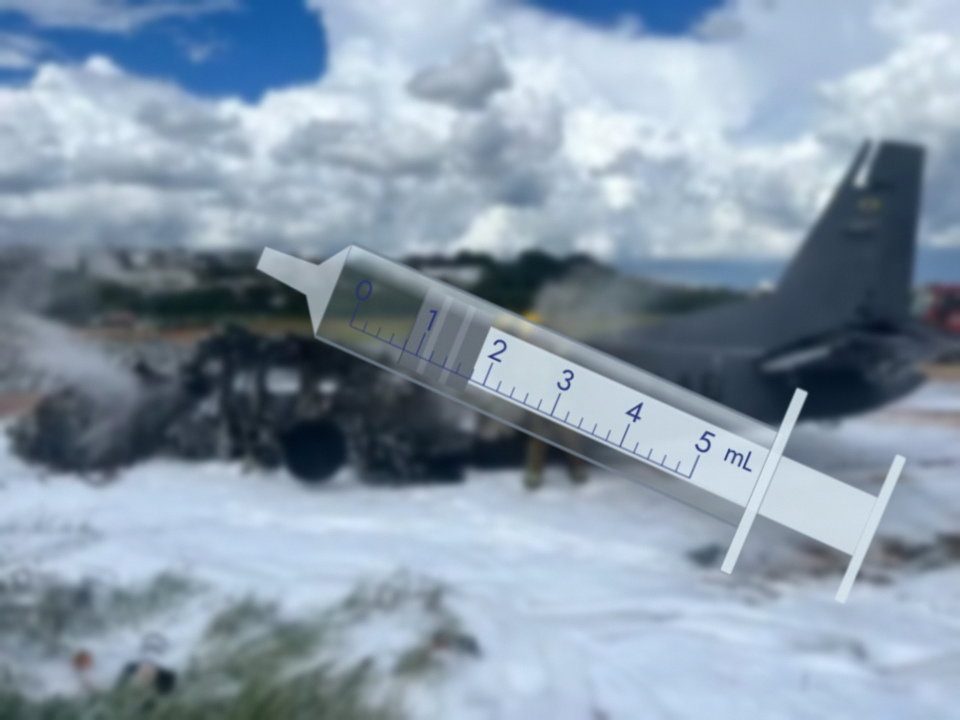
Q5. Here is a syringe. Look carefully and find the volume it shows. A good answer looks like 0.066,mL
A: 0.8,mL
